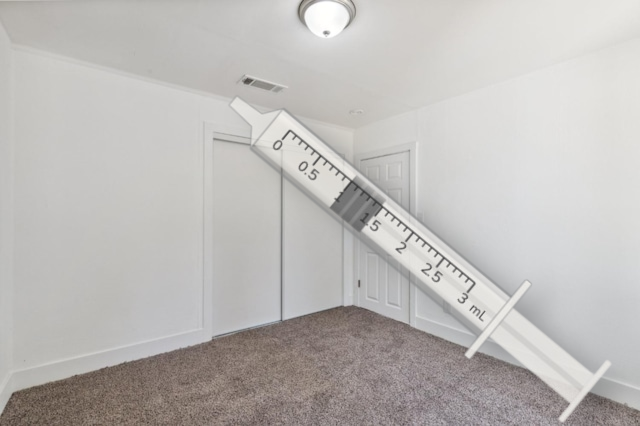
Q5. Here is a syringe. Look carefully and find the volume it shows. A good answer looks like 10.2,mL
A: 1,mL
